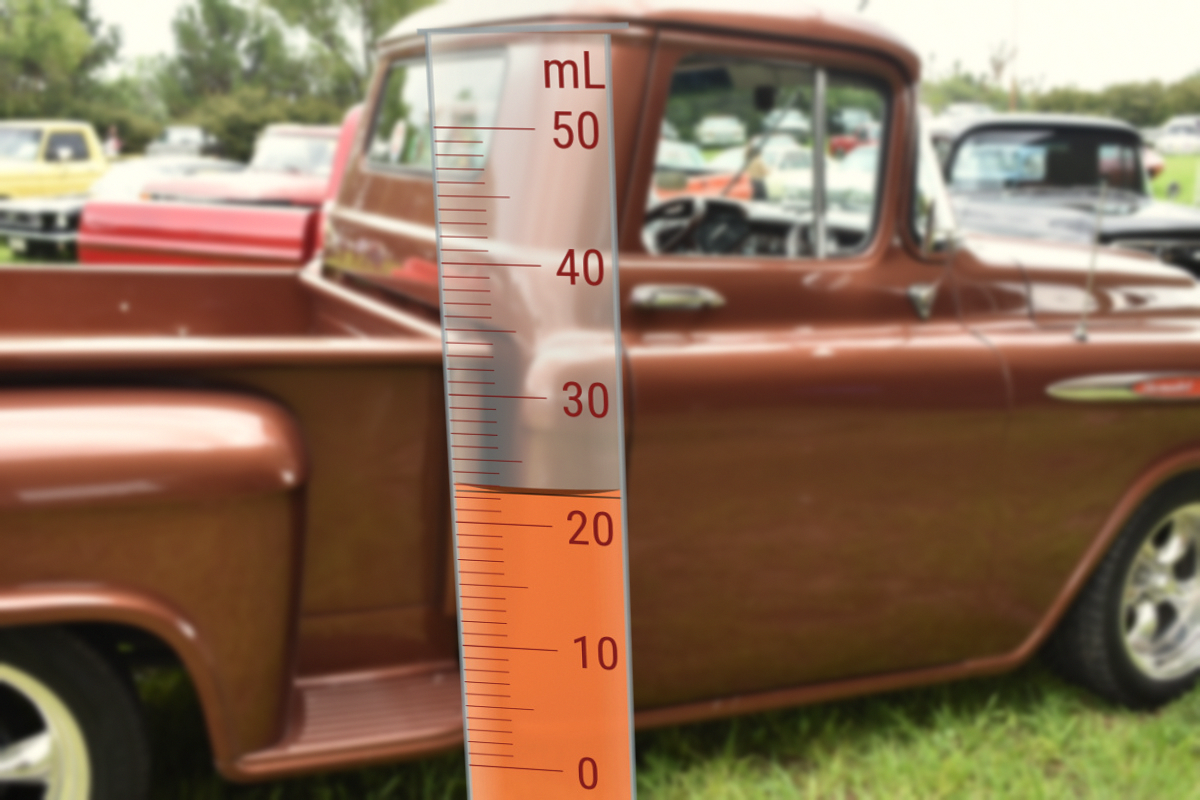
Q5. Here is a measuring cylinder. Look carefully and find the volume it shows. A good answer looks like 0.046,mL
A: 22.5,mL
